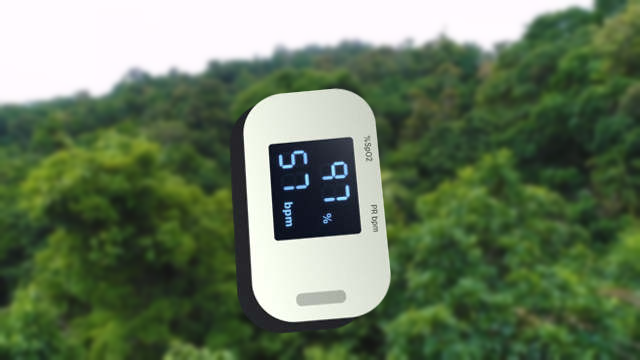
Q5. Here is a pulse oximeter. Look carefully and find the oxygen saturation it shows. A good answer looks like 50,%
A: 97,%
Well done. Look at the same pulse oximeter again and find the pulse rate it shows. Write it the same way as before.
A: 57,bpm
